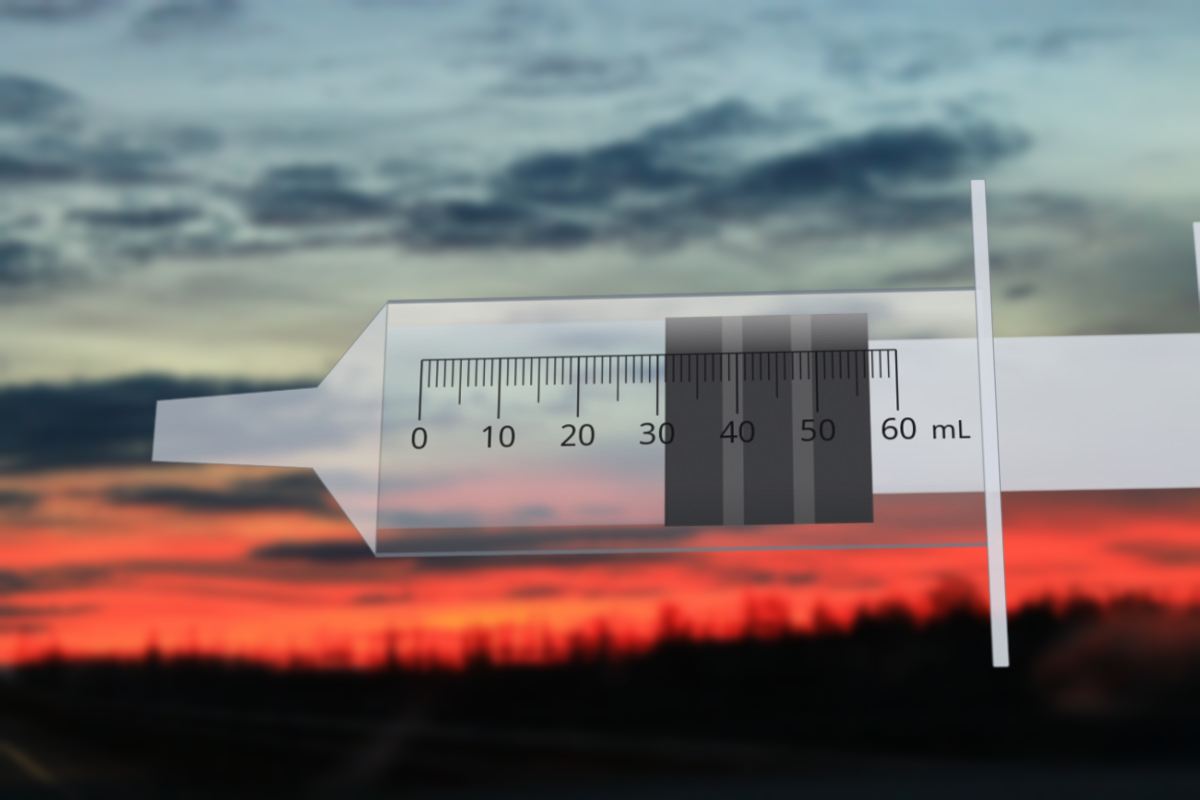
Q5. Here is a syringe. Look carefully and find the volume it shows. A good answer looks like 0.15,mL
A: 31,mL
